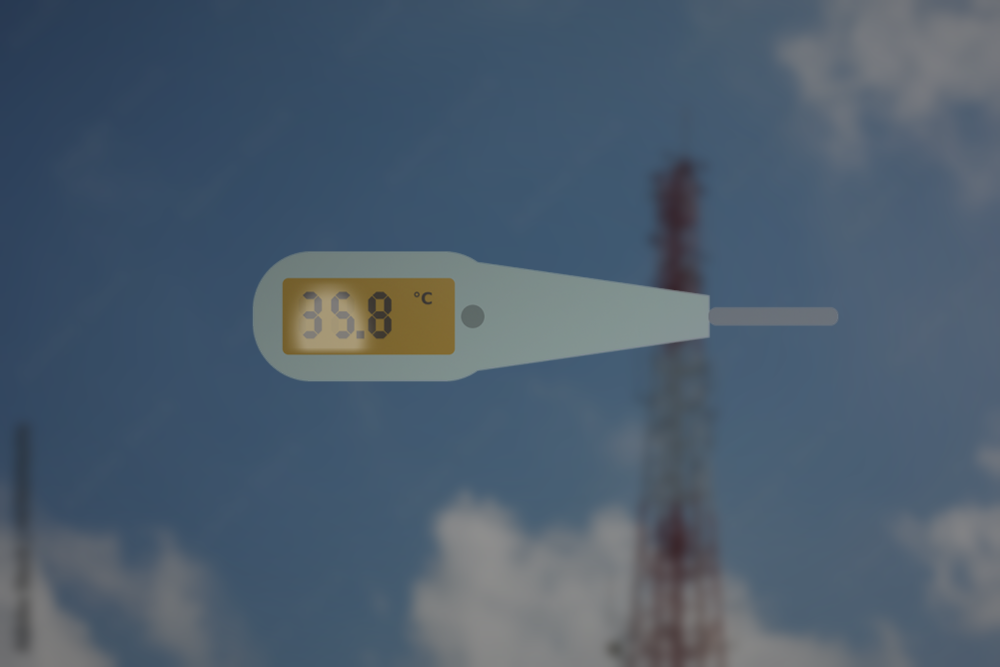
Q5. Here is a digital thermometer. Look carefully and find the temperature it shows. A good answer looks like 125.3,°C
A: 35.8,°C
